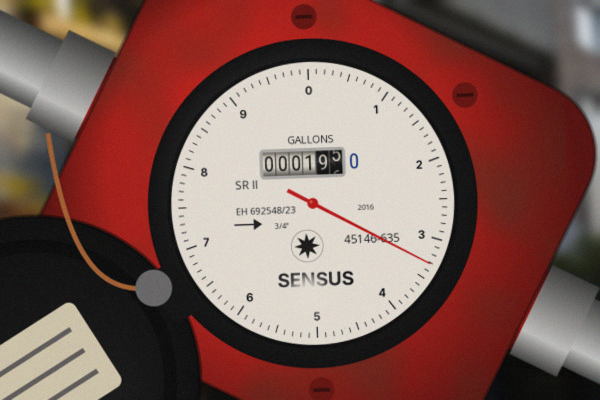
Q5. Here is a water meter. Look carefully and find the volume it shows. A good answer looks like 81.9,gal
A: 1953.3,gal
